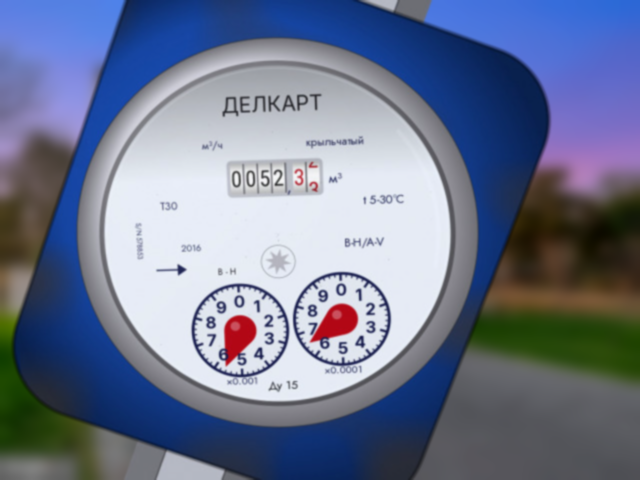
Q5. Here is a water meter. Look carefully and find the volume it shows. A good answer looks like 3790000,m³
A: 52.3256,m³
